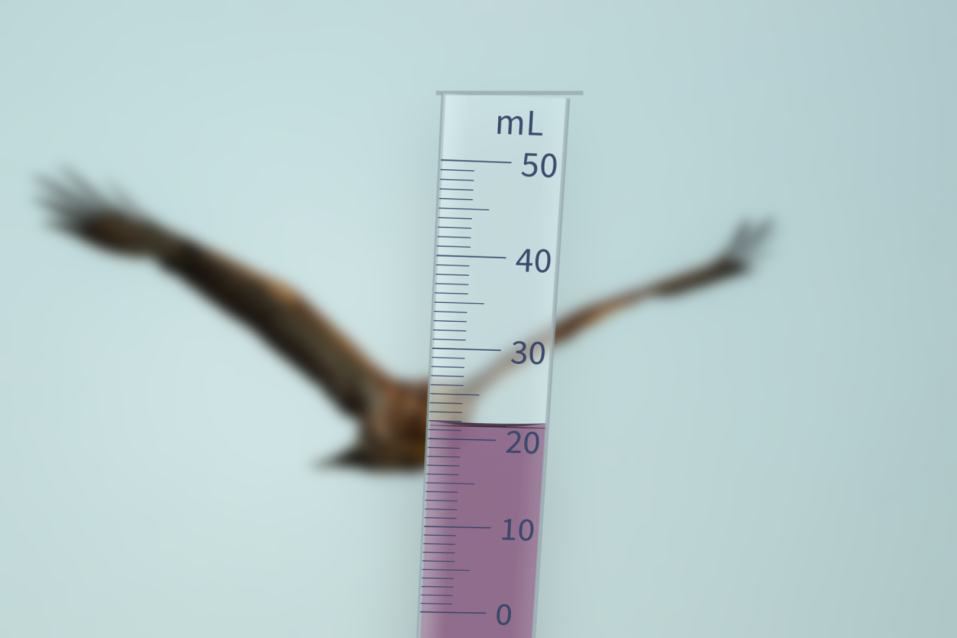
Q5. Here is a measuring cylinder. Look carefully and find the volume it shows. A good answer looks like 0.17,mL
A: 21.5,mL
